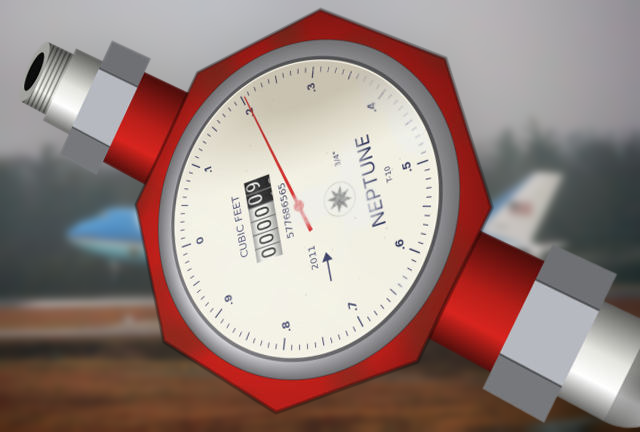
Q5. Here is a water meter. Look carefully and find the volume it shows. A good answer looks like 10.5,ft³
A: 9.20,ft³
